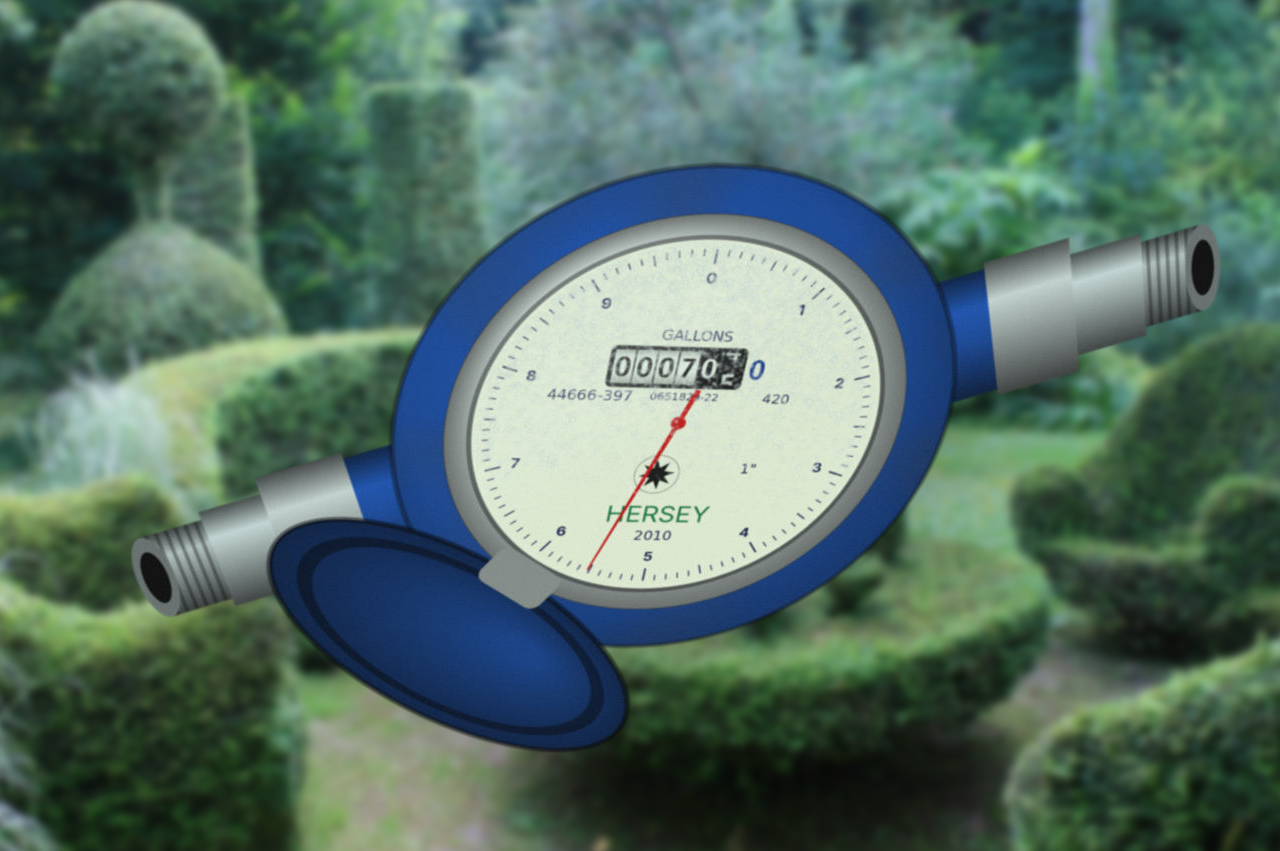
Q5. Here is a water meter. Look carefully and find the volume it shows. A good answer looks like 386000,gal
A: 7045.5,gal
